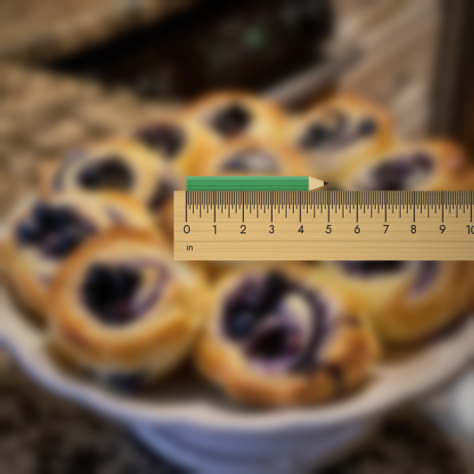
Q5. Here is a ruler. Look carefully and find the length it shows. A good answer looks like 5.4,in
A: 5,in
